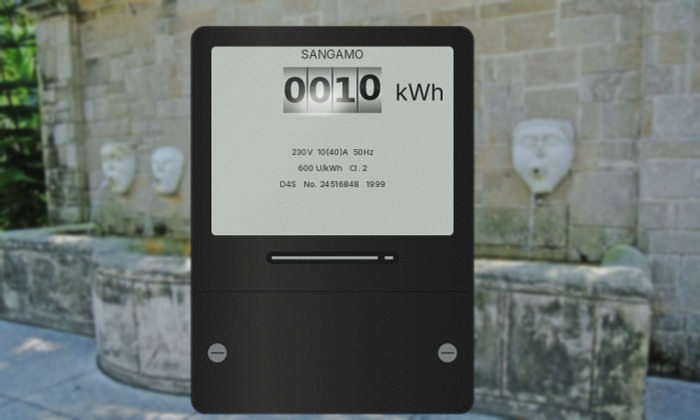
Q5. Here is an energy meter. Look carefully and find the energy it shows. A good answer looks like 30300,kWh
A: 10,kWh
